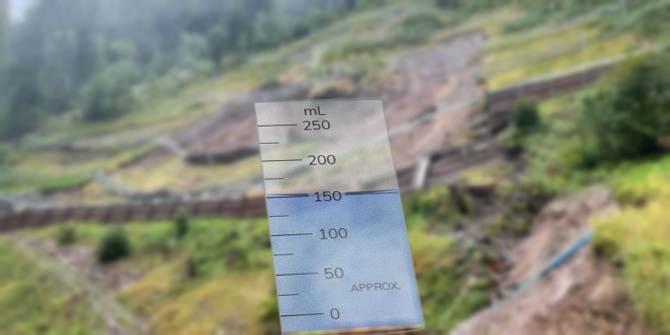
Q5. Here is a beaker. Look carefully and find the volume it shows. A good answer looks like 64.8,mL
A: 150,mL
